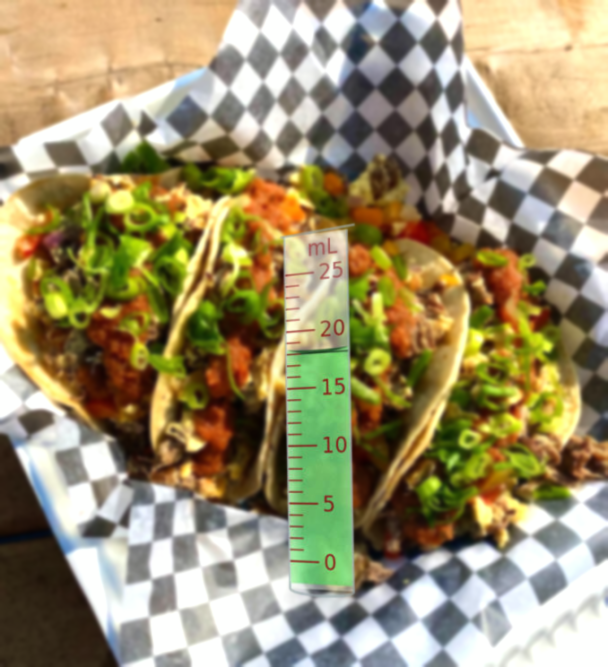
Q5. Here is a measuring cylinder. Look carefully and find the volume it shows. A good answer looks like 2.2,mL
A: 18,mL
